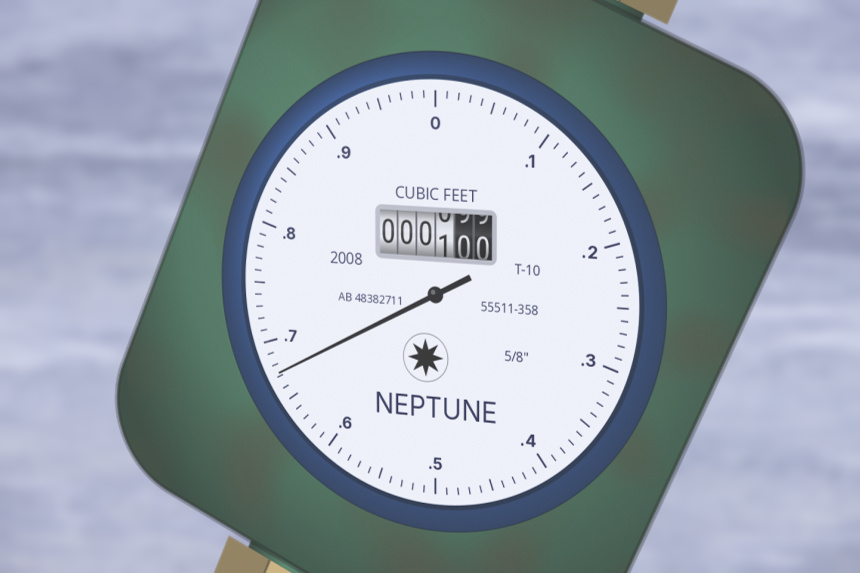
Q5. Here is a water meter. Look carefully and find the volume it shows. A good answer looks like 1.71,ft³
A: 99.67,ft³
